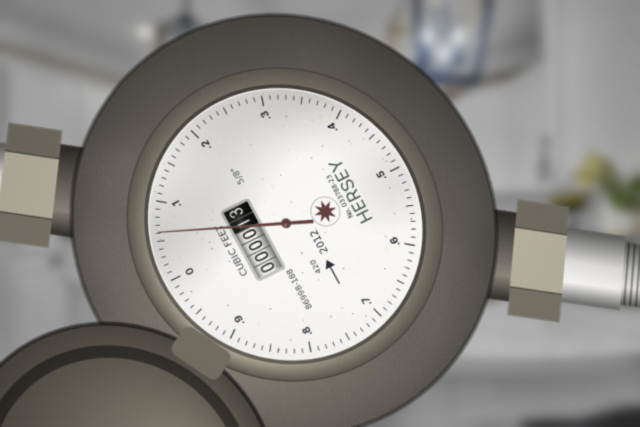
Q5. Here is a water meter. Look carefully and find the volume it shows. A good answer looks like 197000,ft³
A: 13.06,ft³
